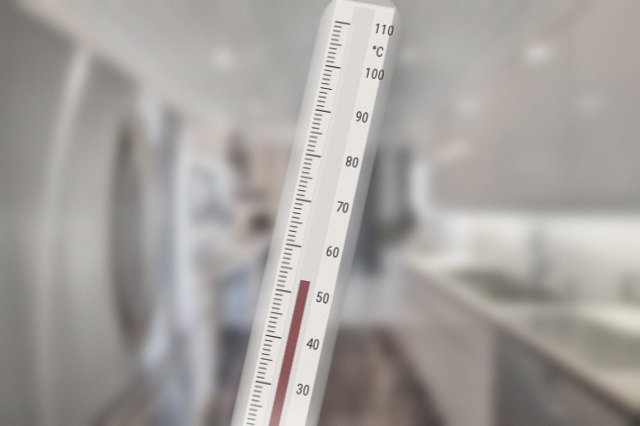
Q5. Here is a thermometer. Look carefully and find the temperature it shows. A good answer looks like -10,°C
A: 53,°C
